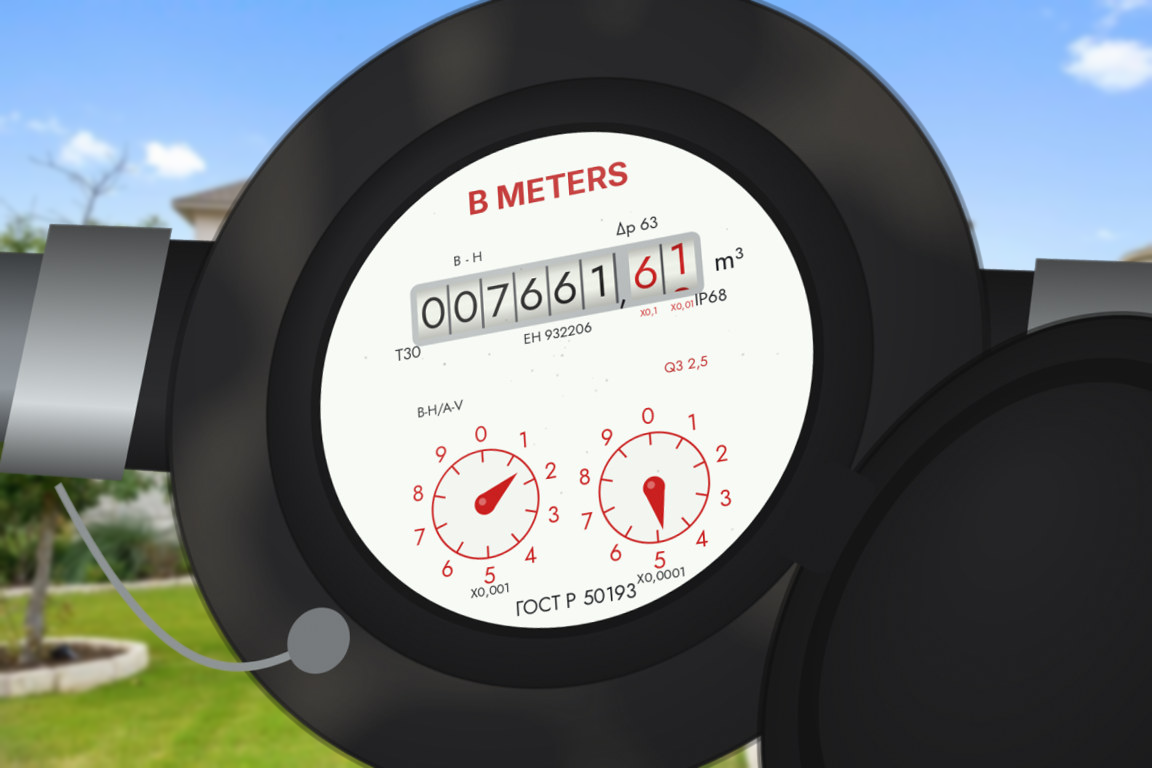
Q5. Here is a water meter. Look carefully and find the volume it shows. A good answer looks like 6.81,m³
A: 7661.6114,m³
